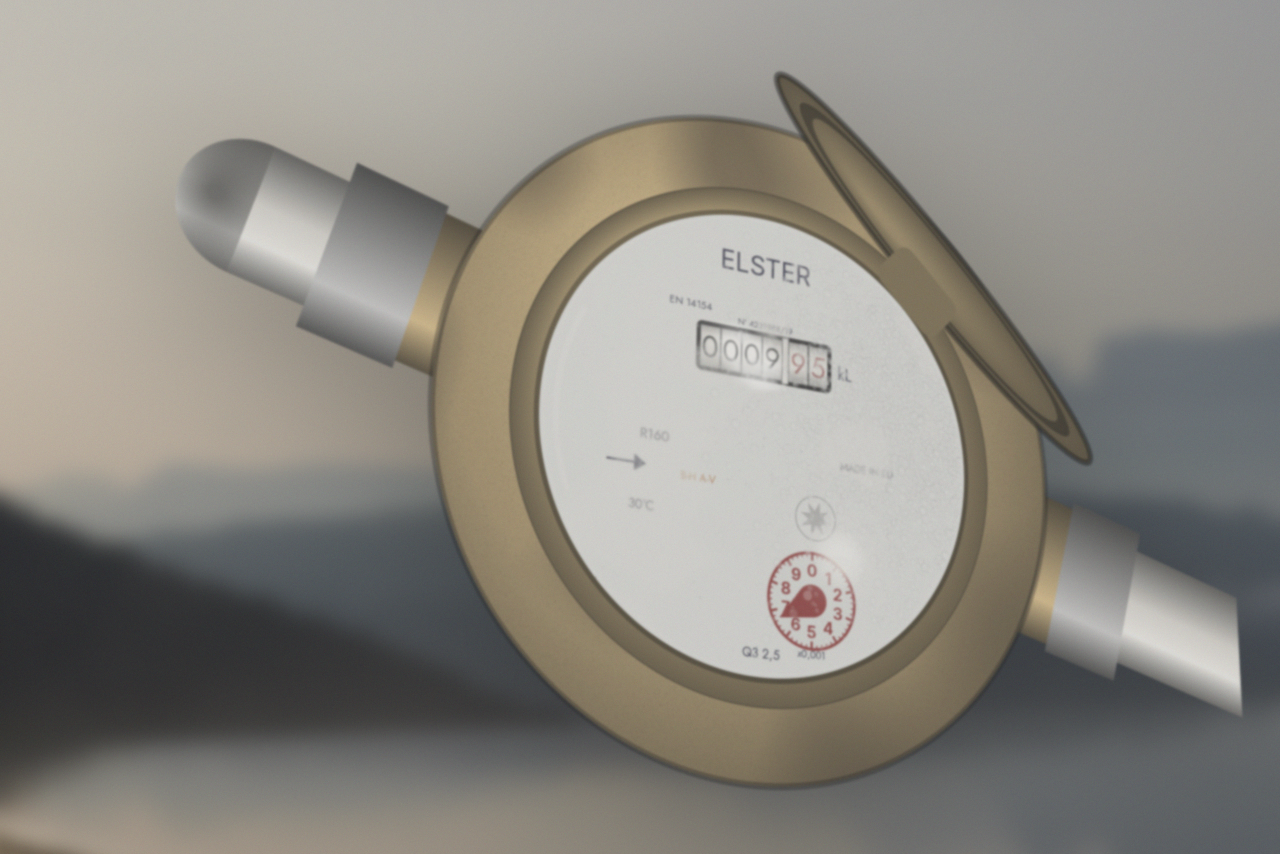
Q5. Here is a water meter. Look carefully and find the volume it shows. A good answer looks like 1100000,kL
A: 9.956,kL
